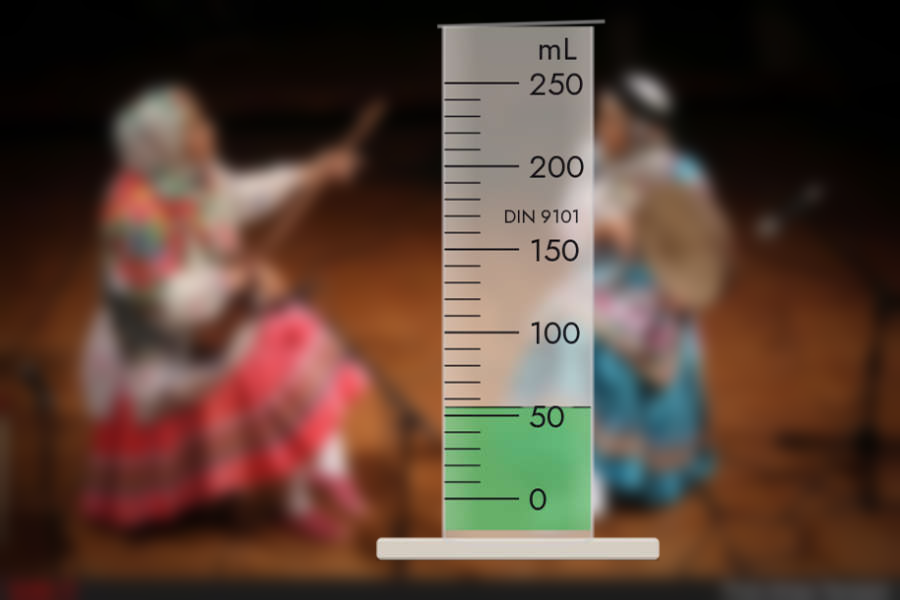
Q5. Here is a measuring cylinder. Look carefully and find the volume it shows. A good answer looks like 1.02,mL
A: 55,mL
